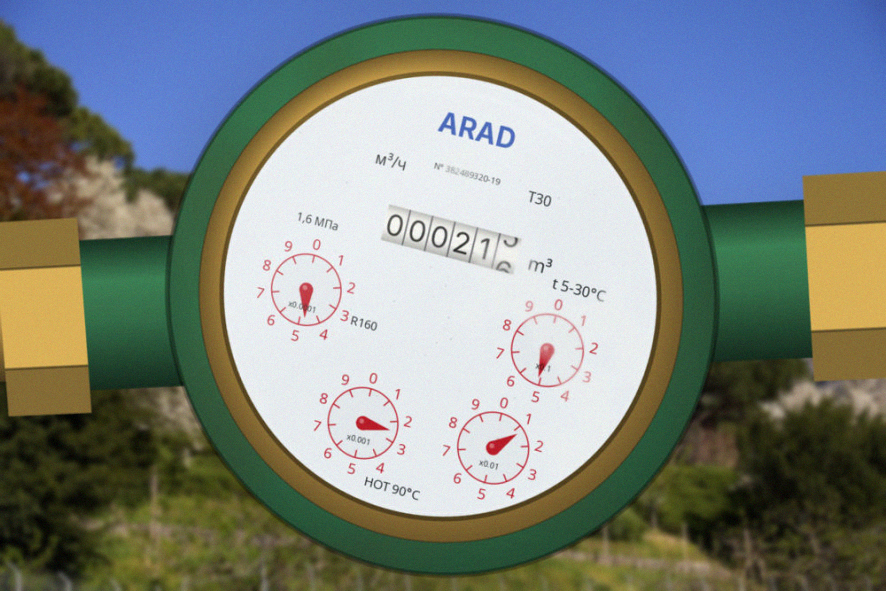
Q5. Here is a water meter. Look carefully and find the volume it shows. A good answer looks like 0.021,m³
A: 215.5124,m³
